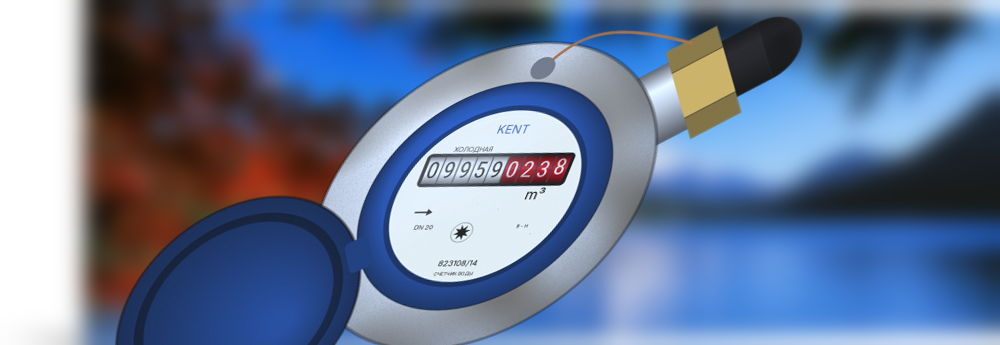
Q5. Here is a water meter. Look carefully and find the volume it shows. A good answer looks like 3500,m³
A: 9959.0238,m³
